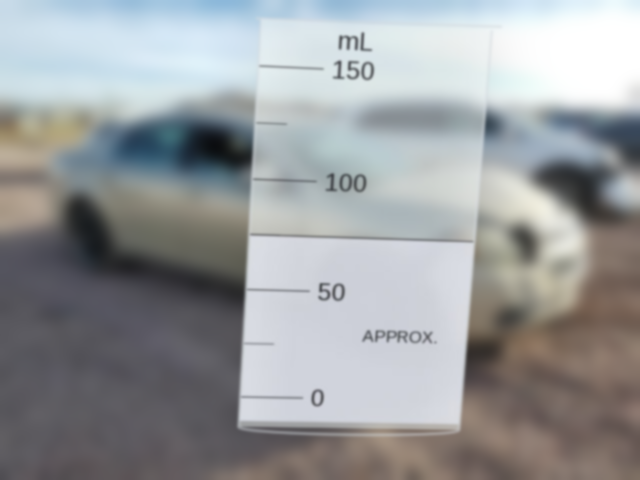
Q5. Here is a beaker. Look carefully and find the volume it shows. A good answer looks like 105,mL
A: 75,mL
